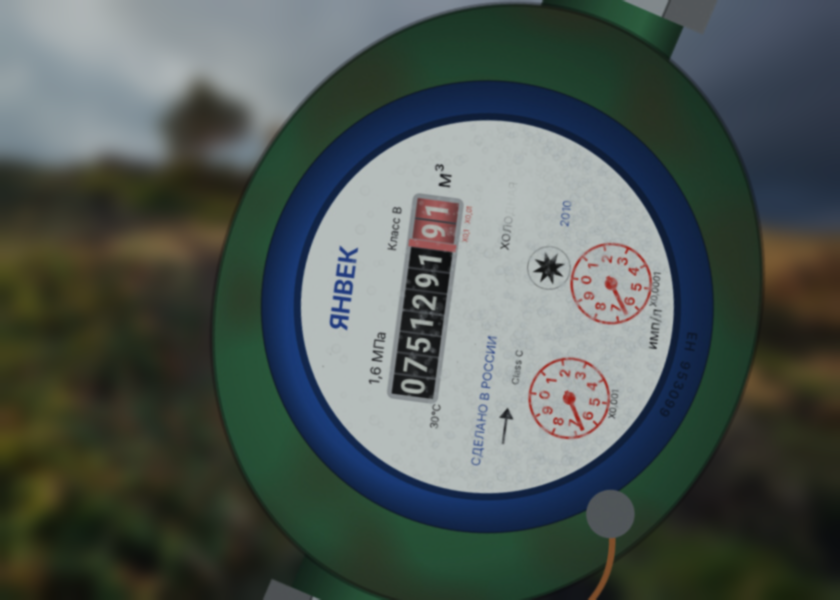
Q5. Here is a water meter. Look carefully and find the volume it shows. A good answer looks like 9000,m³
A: 751291.9166,m³
